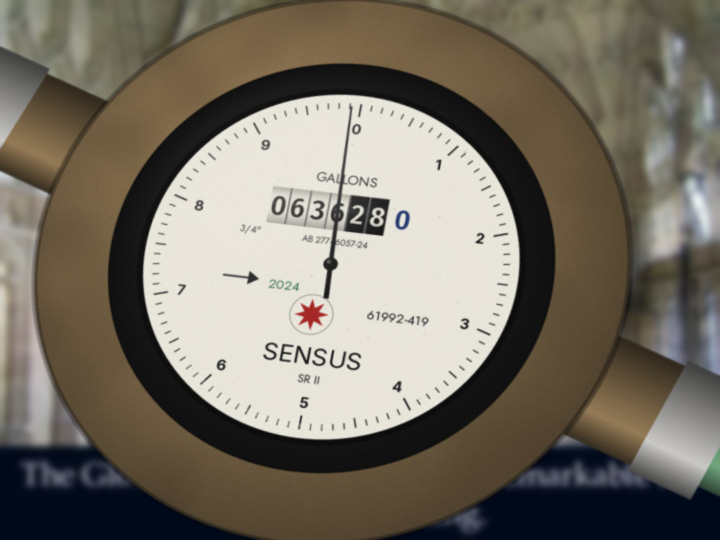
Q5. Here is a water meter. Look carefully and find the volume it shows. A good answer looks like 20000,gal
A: 636279.9,gal
